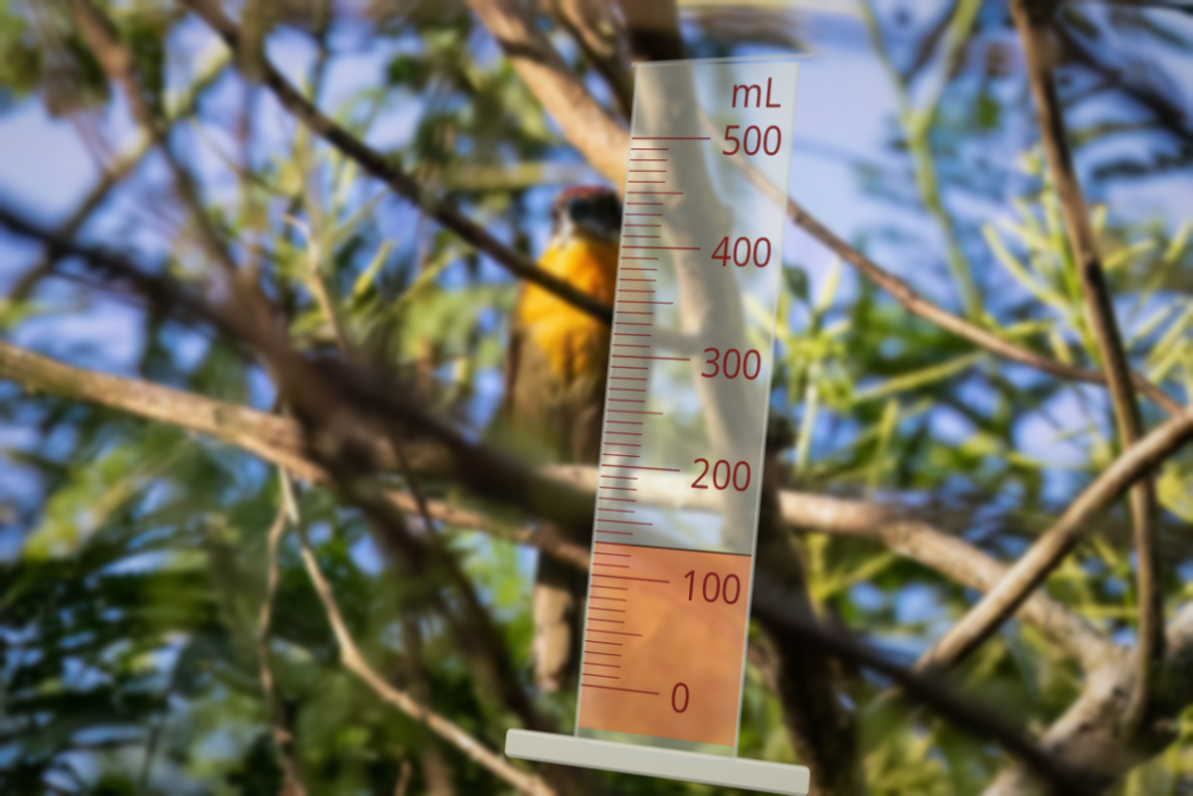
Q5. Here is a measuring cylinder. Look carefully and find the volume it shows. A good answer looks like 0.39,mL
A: 130,mL
